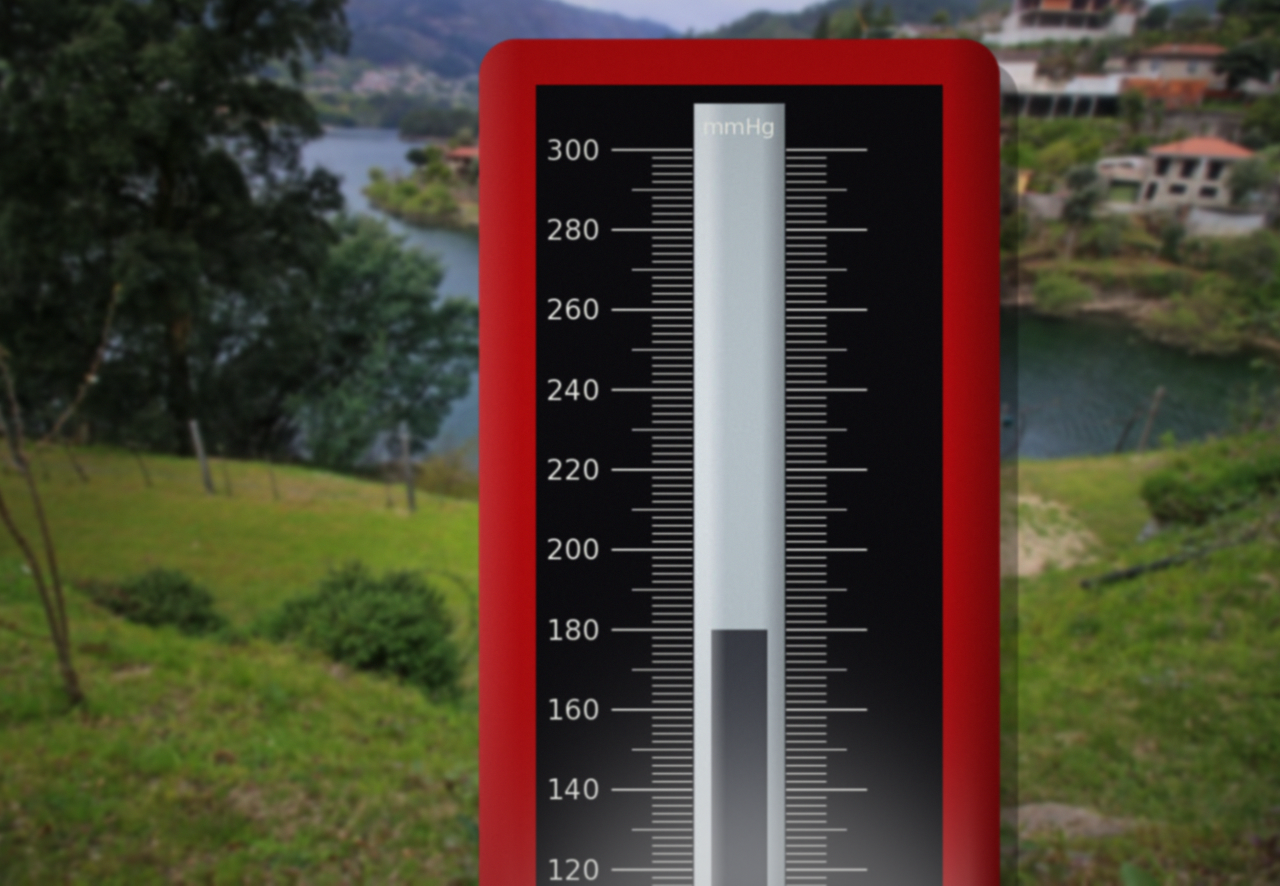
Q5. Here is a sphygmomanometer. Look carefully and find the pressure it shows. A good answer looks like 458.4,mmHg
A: 180,mmHg
